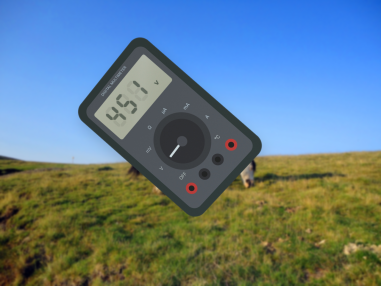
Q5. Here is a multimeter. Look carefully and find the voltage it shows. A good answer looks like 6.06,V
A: 451,V
